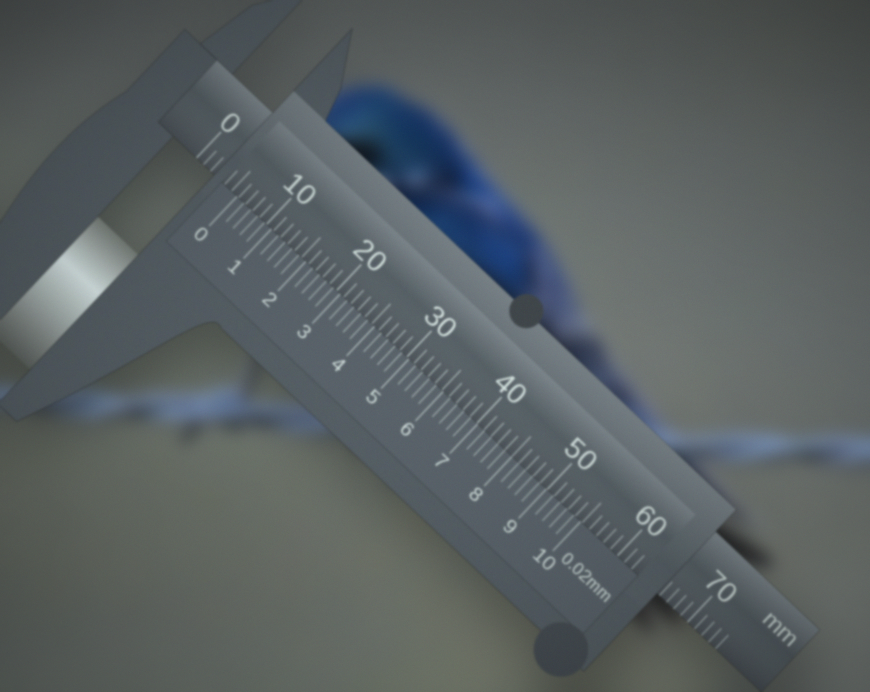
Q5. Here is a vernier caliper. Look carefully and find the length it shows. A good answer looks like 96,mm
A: 5.8,mm
